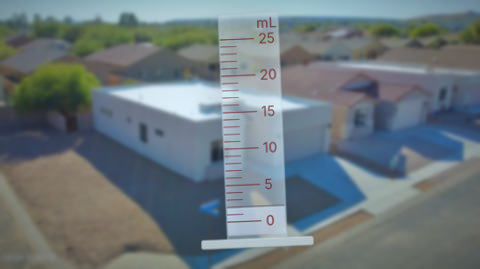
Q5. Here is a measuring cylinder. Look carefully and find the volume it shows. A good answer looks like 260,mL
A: 2,mL
